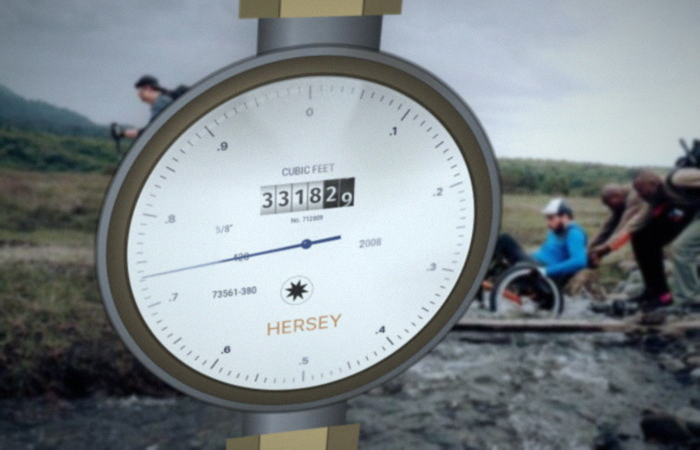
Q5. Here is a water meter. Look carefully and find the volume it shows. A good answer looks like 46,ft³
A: 331828.73,ft³
